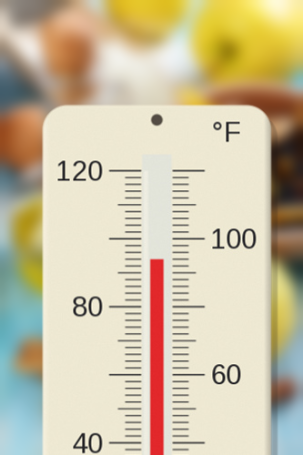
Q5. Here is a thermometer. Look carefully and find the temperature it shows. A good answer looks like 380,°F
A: 94,°F
